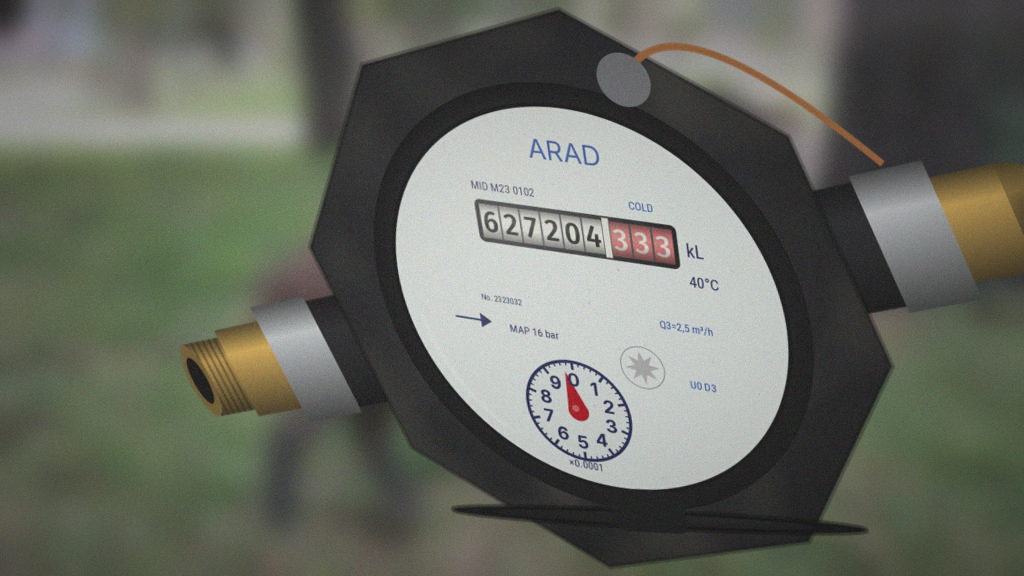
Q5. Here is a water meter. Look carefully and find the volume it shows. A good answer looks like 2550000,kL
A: 627204.3329,kL
